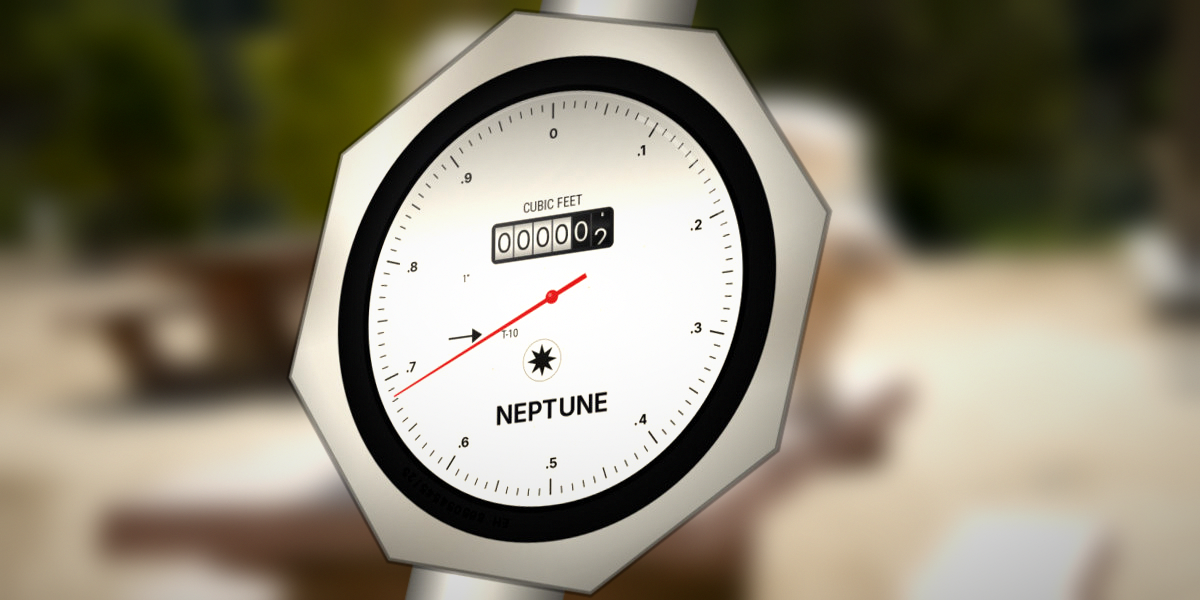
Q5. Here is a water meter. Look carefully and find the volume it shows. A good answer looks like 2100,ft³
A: 1.68,ft³
